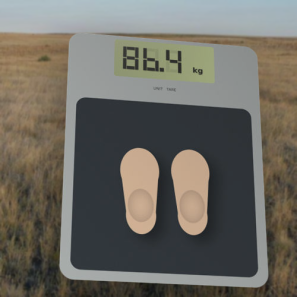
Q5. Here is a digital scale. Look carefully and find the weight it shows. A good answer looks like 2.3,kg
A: 86.4,kg
